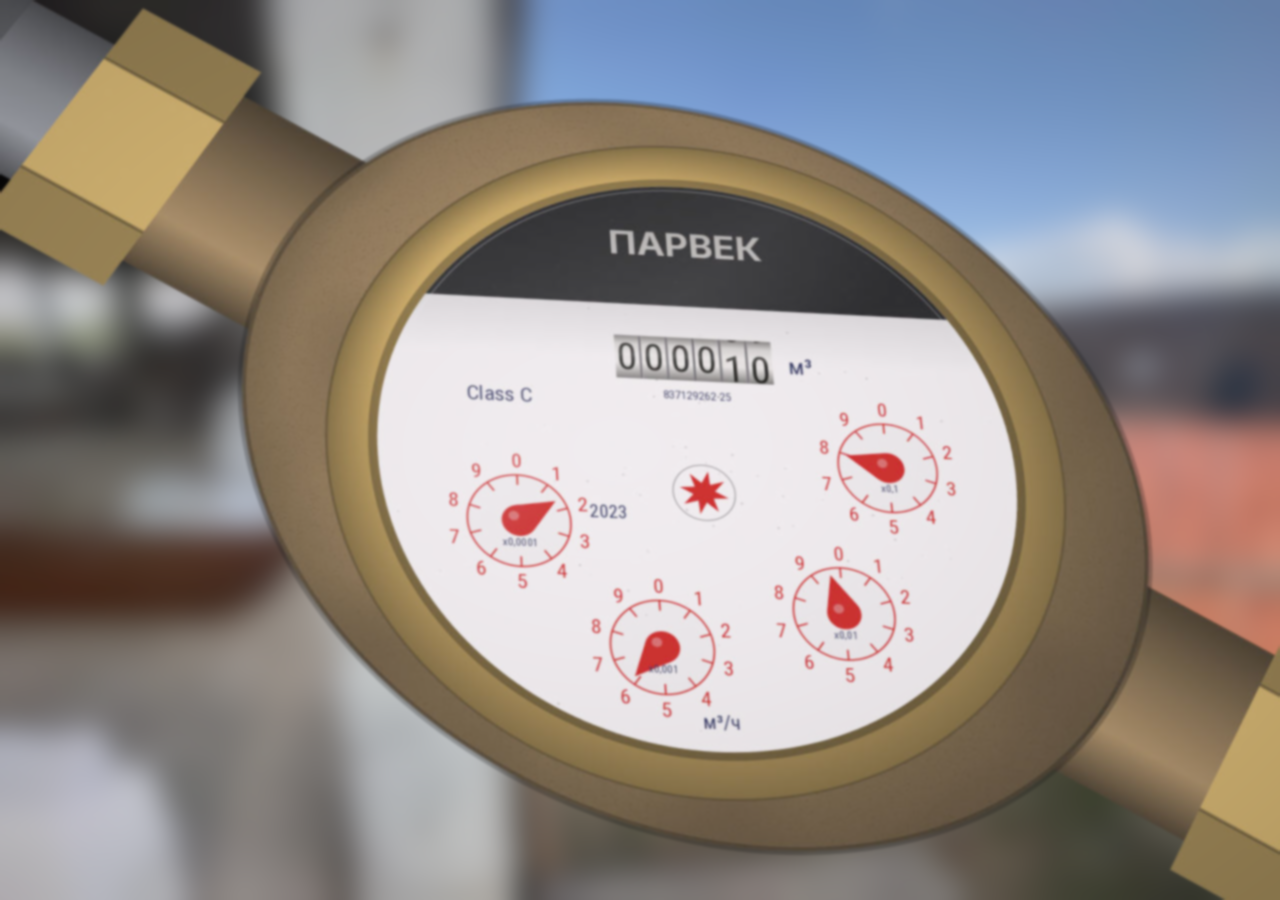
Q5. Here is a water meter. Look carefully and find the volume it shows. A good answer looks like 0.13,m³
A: 9.7961,m³
